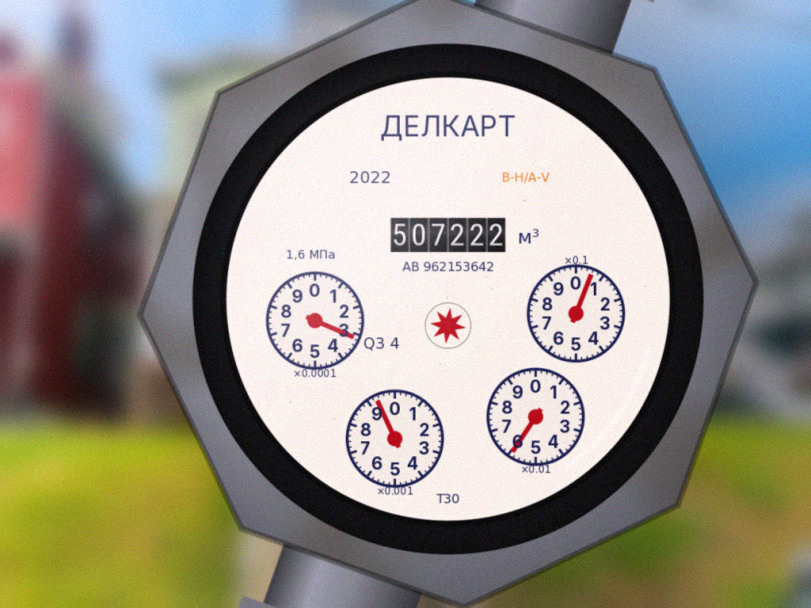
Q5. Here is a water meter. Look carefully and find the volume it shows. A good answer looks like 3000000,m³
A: 507222.0593,m³
